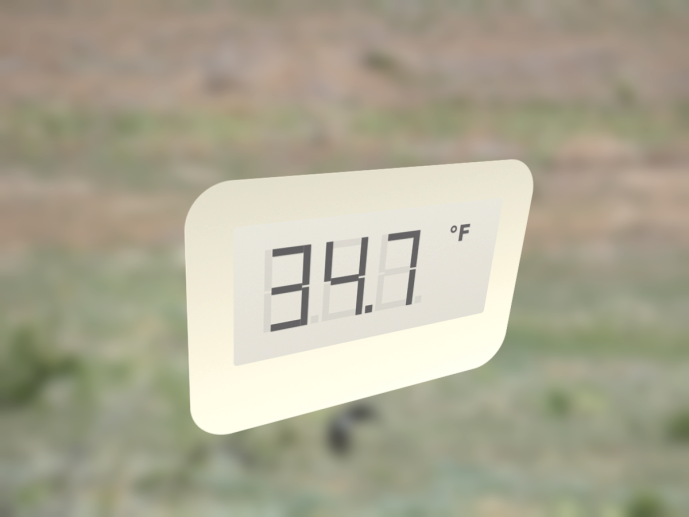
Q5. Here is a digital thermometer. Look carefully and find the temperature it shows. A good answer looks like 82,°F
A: 34.7,°F
